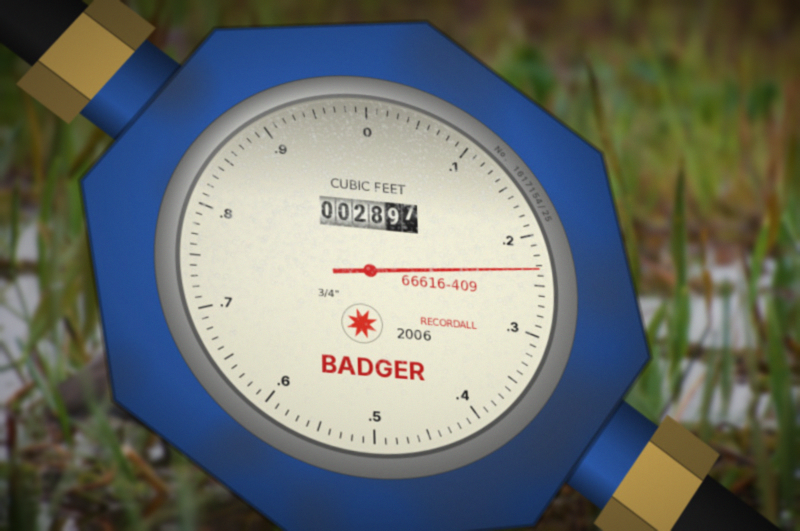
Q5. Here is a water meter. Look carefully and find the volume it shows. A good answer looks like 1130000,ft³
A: 2897.23,ft³
